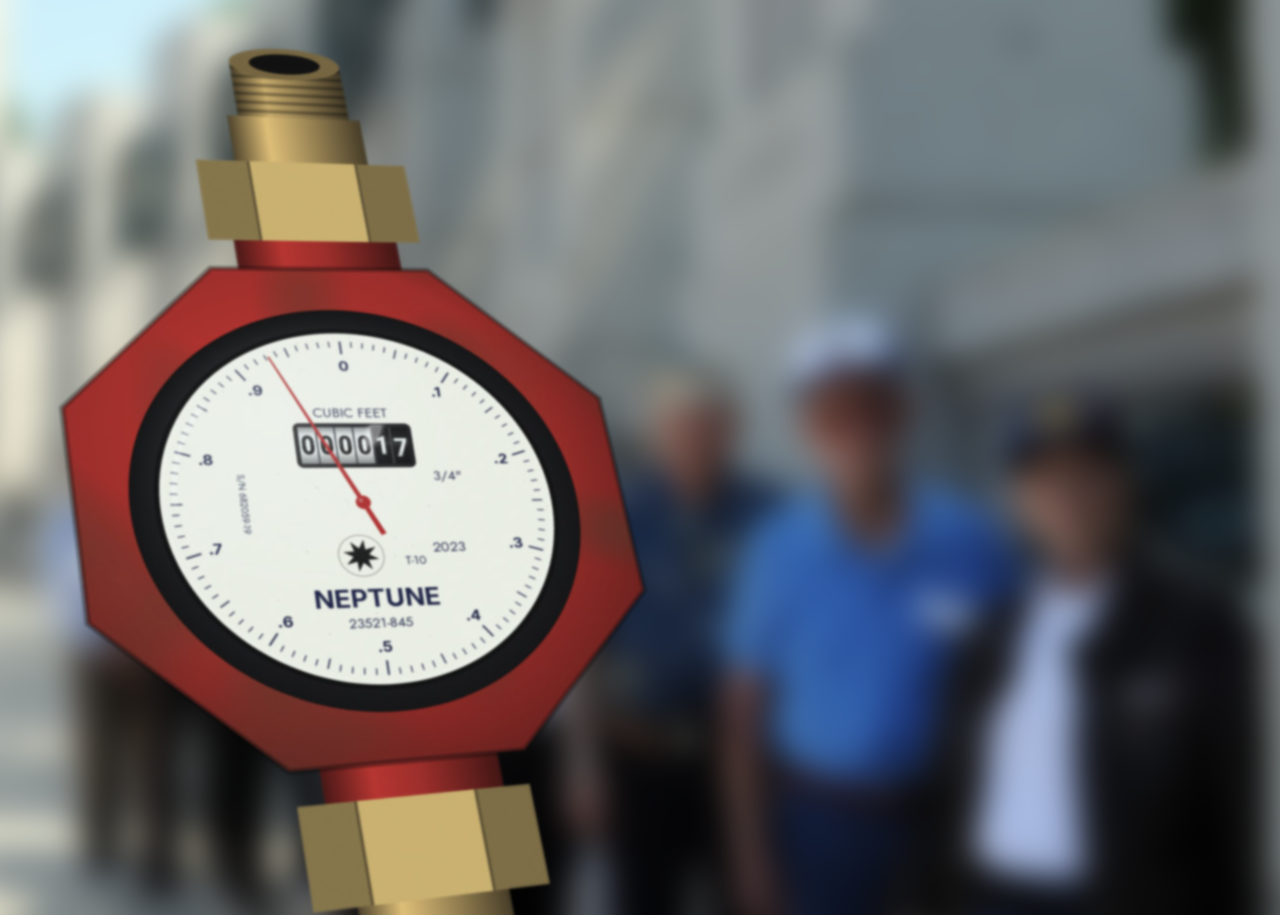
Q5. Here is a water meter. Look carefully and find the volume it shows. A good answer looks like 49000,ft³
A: 16.93,ft³
